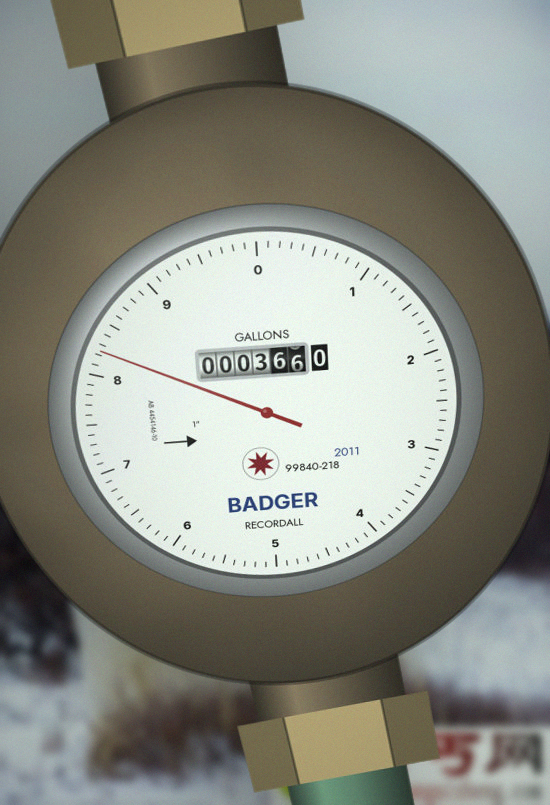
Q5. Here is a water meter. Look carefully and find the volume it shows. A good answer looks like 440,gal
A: 3658.2,gal
